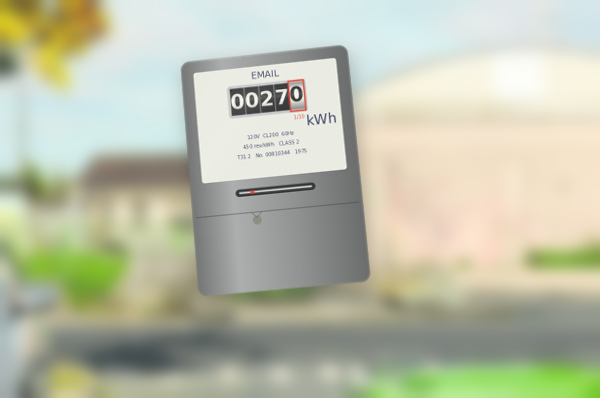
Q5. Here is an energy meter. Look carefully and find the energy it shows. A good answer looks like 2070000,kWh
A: 27.0,kWh
